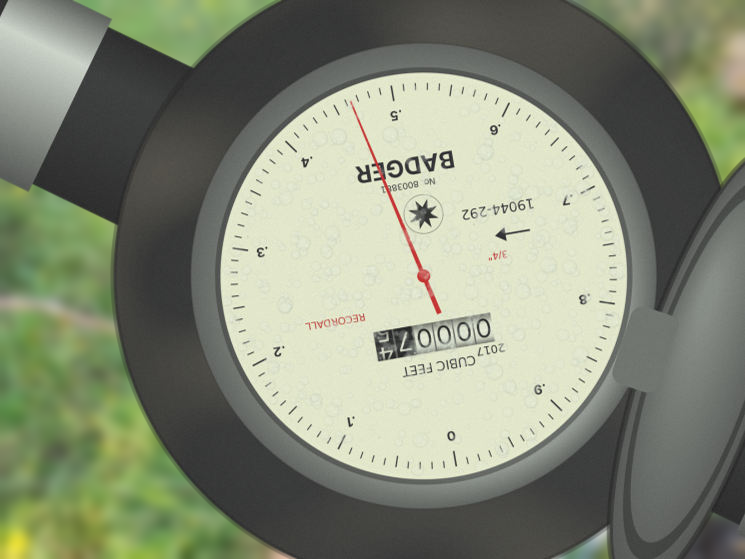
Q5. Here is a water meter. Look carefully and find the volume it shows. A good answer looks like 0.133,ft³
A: 74.46,ft³
